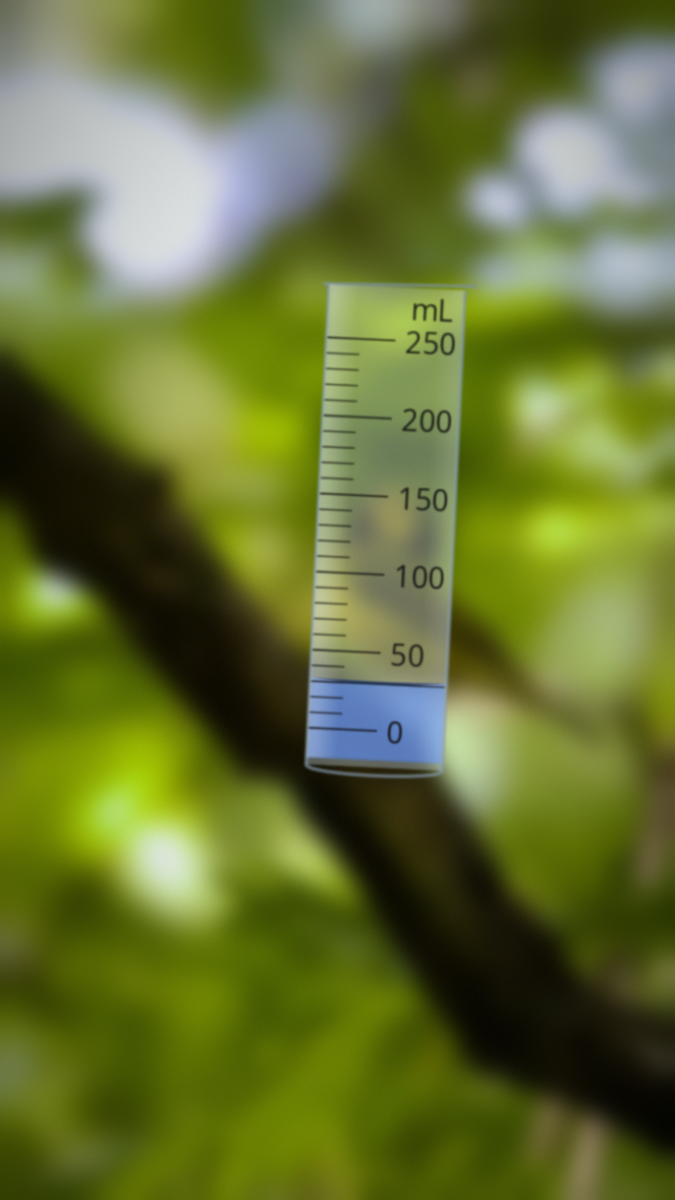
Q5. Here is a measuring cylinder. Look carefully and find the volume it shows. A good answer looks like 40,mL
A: 30,mL
